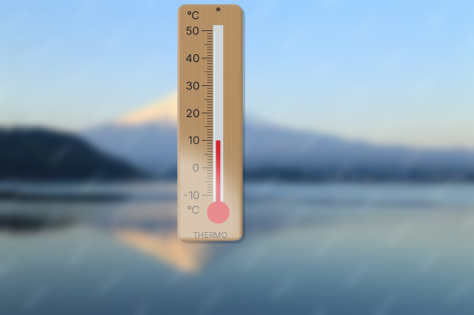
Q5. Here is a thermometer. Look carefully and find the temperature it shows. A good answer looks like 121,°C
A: 10,°C
